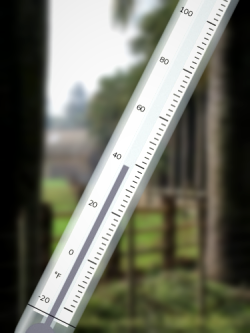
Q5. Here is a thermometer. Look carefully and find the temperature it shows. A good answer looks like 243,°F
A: 38,°F
